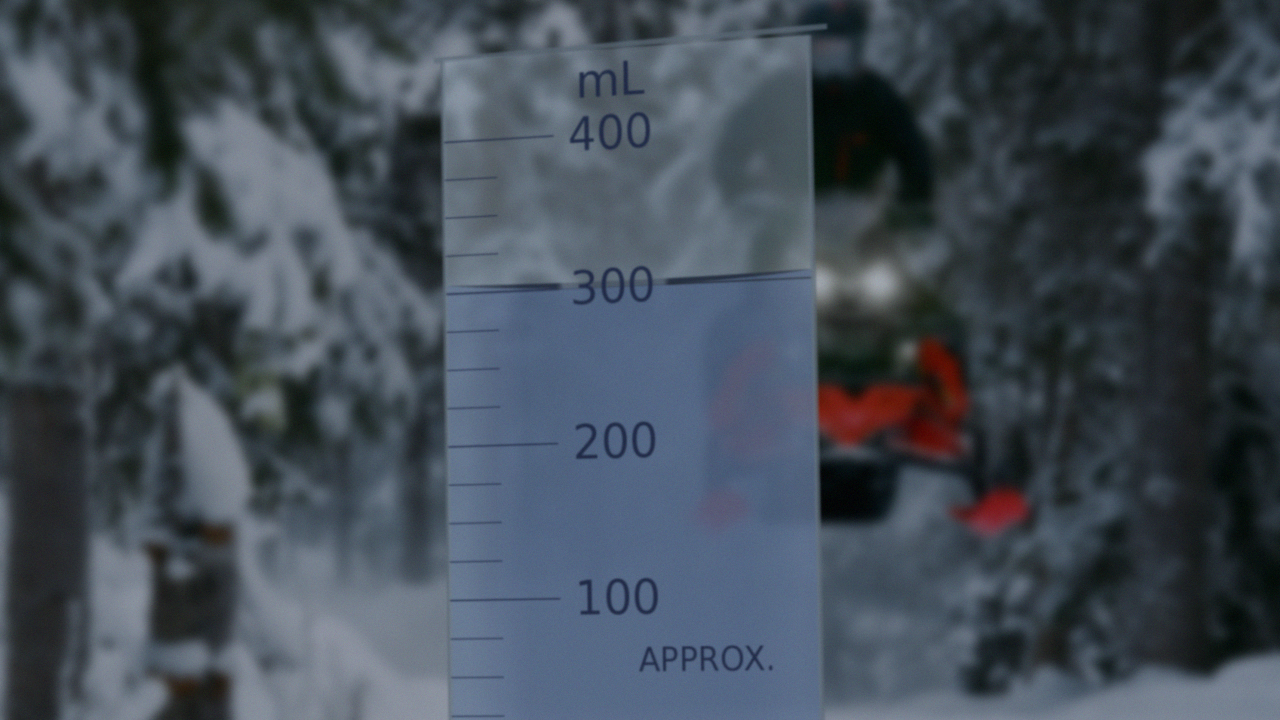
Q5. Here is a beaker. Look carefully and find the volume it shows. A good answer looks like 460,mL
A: 300,mL
